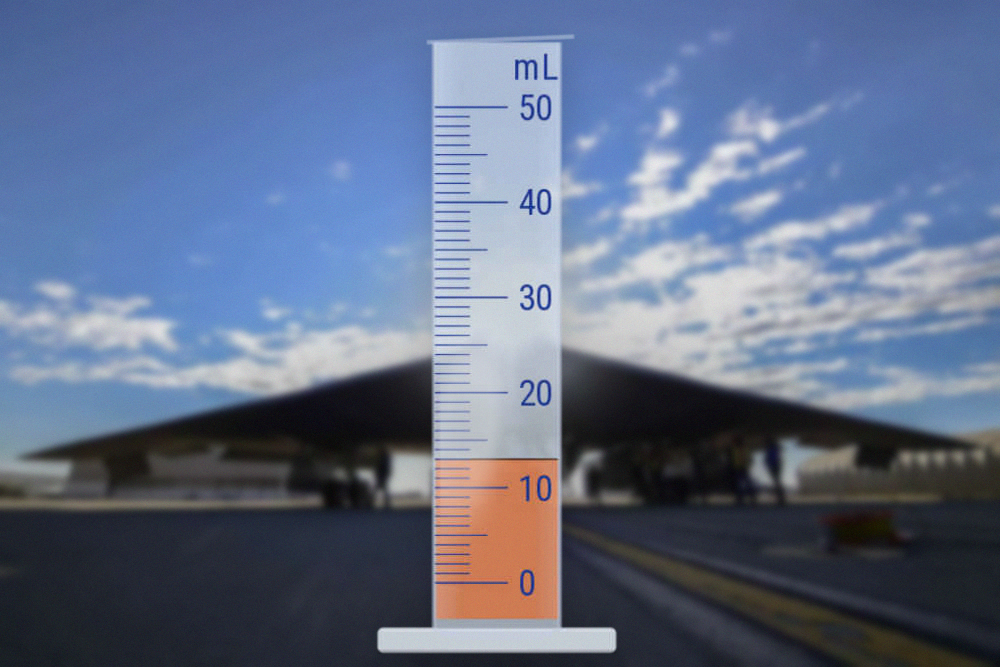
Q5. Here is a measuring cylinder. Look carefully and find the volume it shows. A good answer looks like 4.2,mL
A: 13,mL
